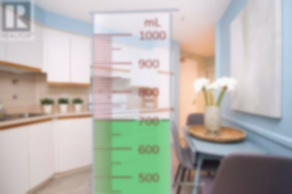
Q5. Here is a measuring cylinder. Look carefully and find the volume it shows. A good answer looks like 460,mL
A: 700,mL
